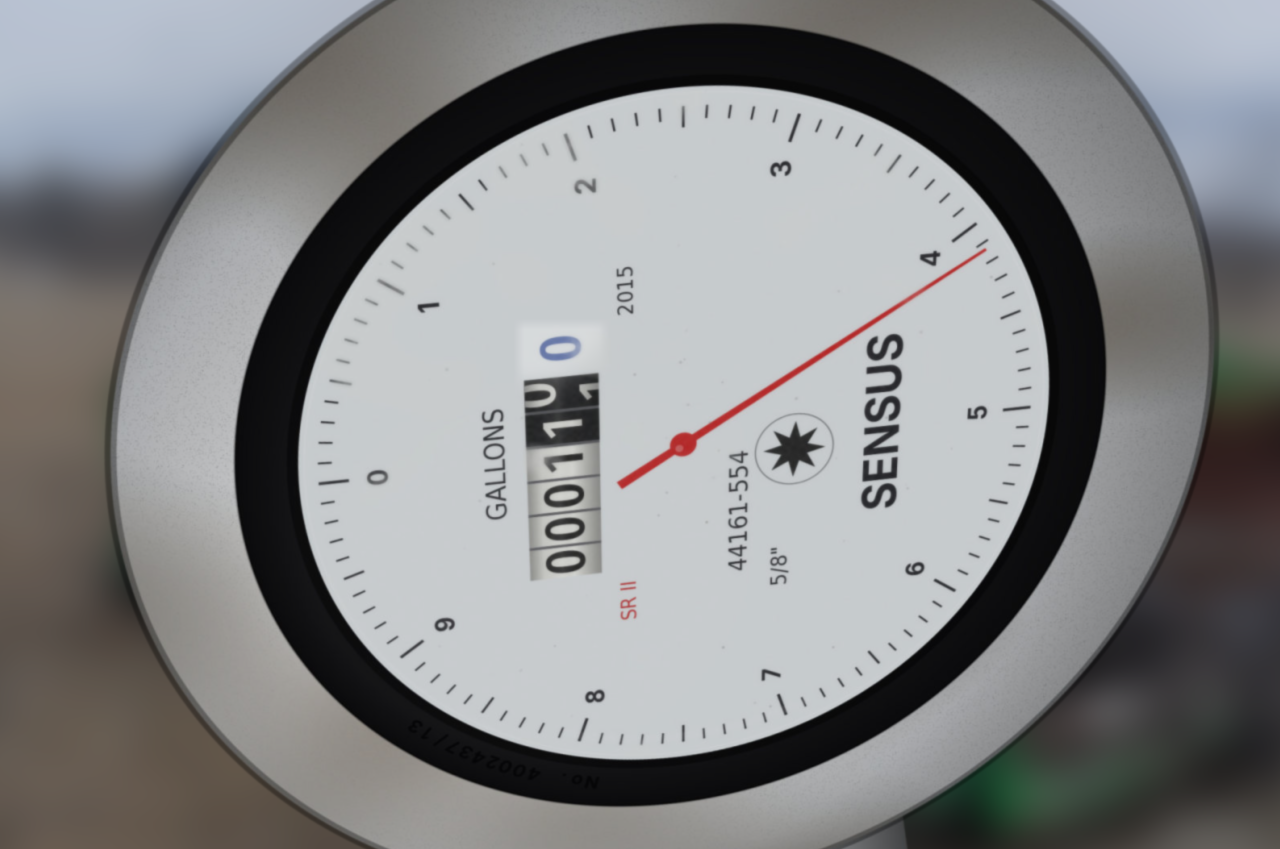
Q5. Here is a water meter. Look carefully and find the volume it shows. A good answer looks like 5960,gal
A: 1104.1,gal
